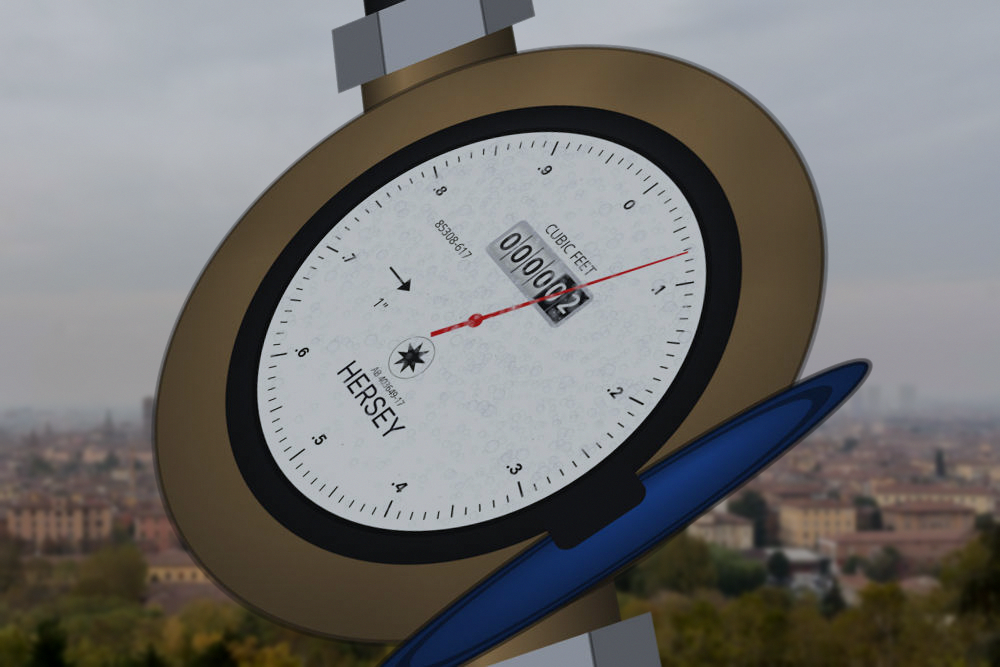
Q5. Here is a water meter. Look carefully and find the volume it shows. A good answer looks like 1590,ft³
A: 2.07,ft³
